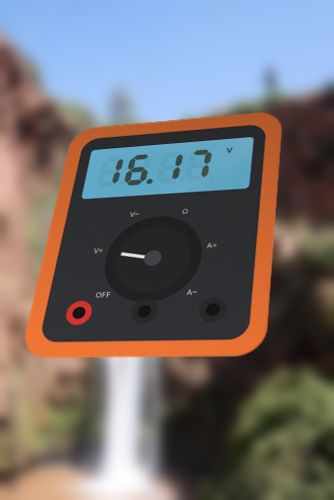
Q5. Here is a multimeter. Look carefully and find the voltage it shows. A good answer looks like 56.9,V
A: 16.17,V
